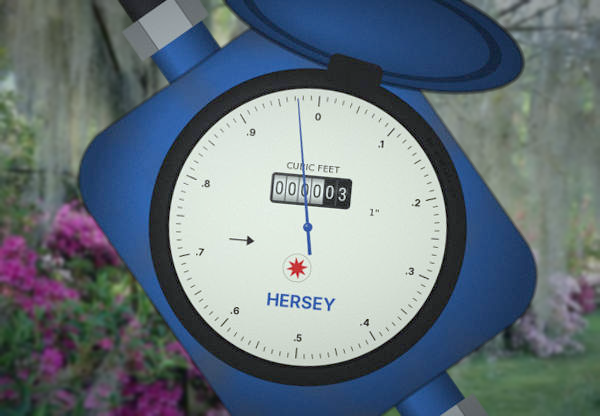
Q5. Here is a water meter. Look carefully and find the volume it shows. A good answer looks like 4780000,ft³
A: 2.97,ft³
